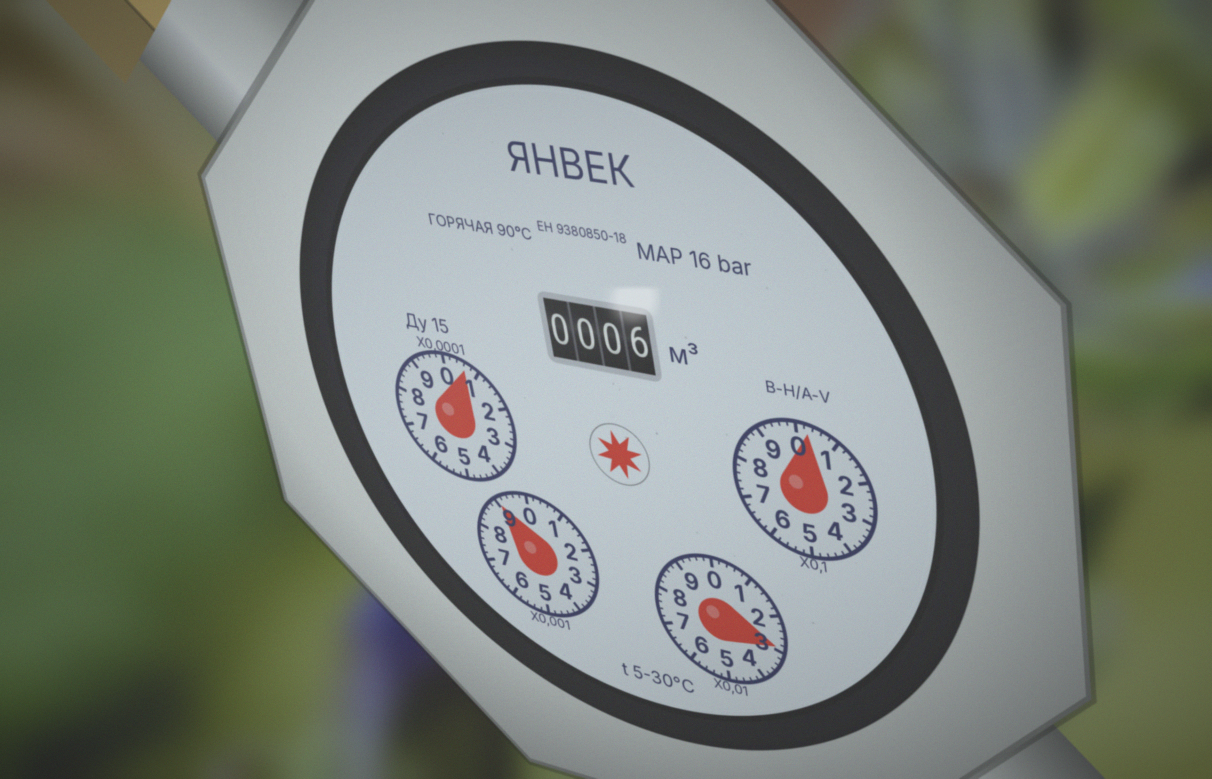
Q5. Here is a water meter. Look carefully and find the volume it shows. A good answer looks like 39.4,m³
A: 6.0290,m³
